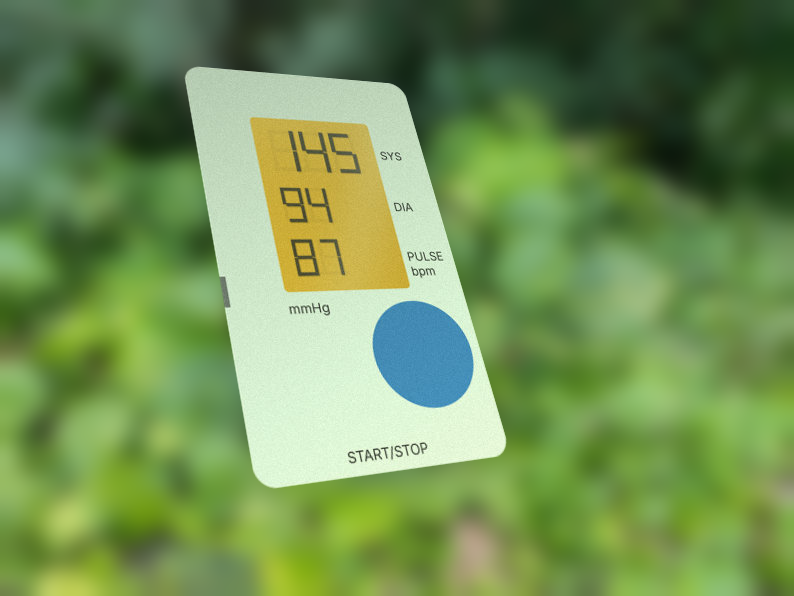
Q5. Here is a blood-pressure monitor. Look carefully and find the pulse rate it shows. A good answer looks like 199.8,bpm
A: 87,bpm
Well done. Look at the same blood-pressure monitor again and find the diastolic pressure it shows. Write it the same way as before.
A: 94,mmHg
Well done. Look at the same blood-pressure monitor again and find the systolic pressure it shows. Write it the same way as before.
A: 145,mmHg
